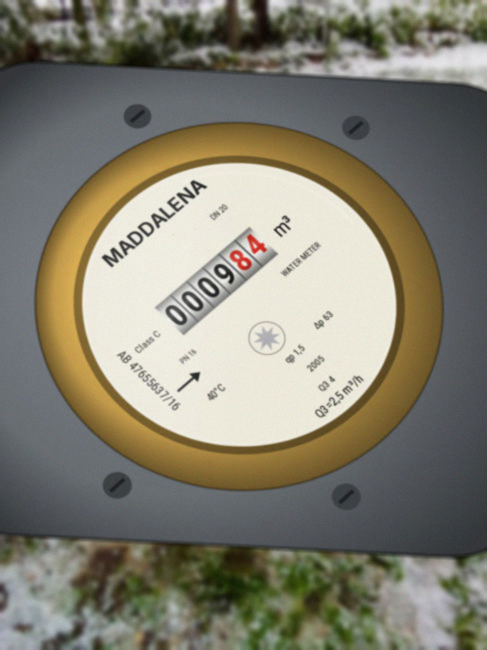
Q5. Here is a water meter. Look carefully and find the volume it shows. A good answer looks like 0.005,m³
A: 9.84,m³
